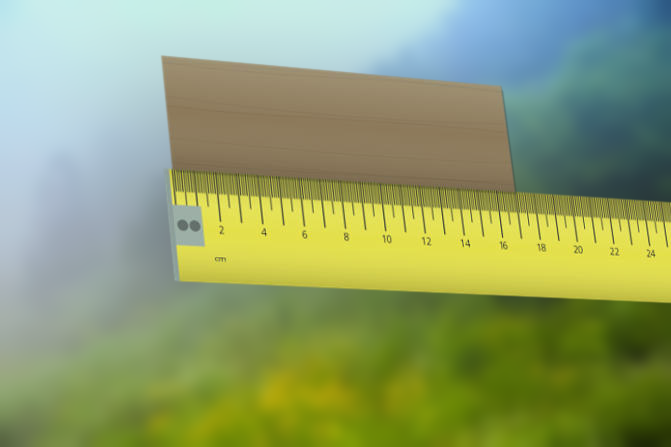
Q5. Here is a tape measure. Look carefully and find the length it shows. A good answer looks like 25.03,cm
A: 17,cm
